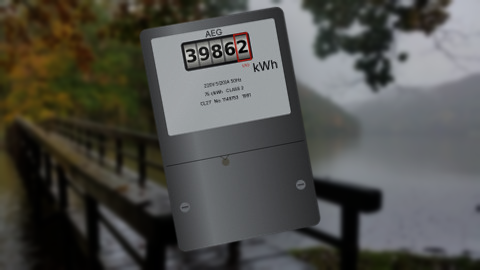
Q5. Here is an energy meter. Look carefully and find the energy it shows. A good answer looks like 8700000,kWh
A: 3986.2,kWh
